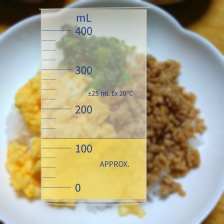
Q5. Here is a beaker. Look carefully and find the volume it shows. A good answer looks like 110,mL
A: 125,mL
